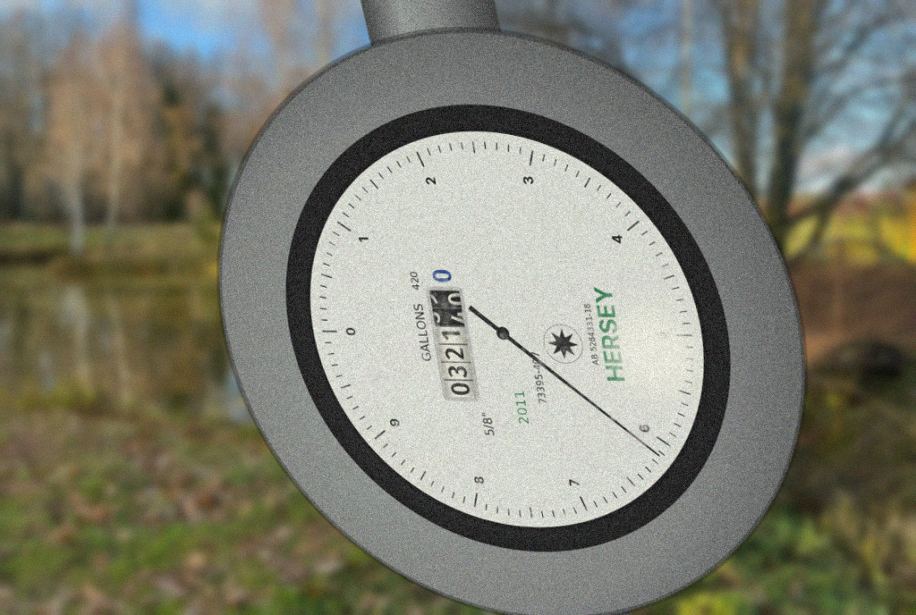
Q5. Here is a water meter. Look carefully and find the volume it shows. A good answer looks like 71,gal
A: 321396.1,gal
